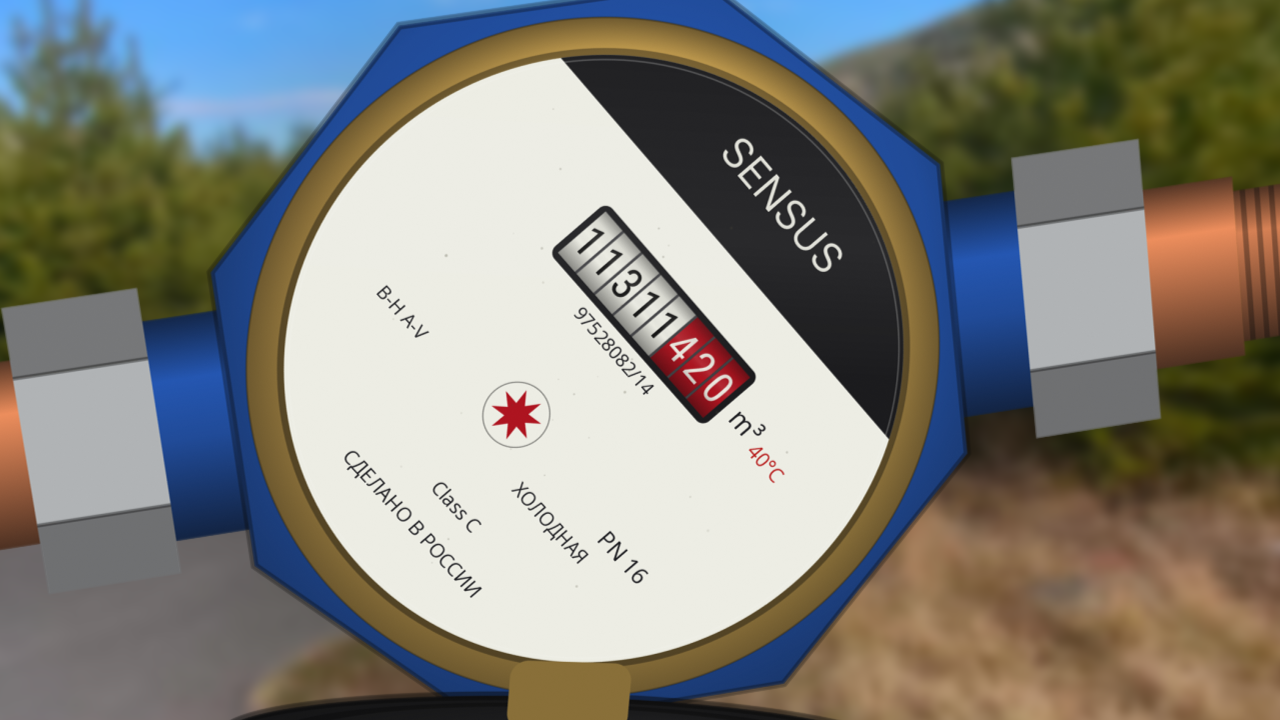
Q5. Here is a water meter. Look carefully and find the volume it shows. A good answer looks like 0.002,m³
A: 11311.420,m³
